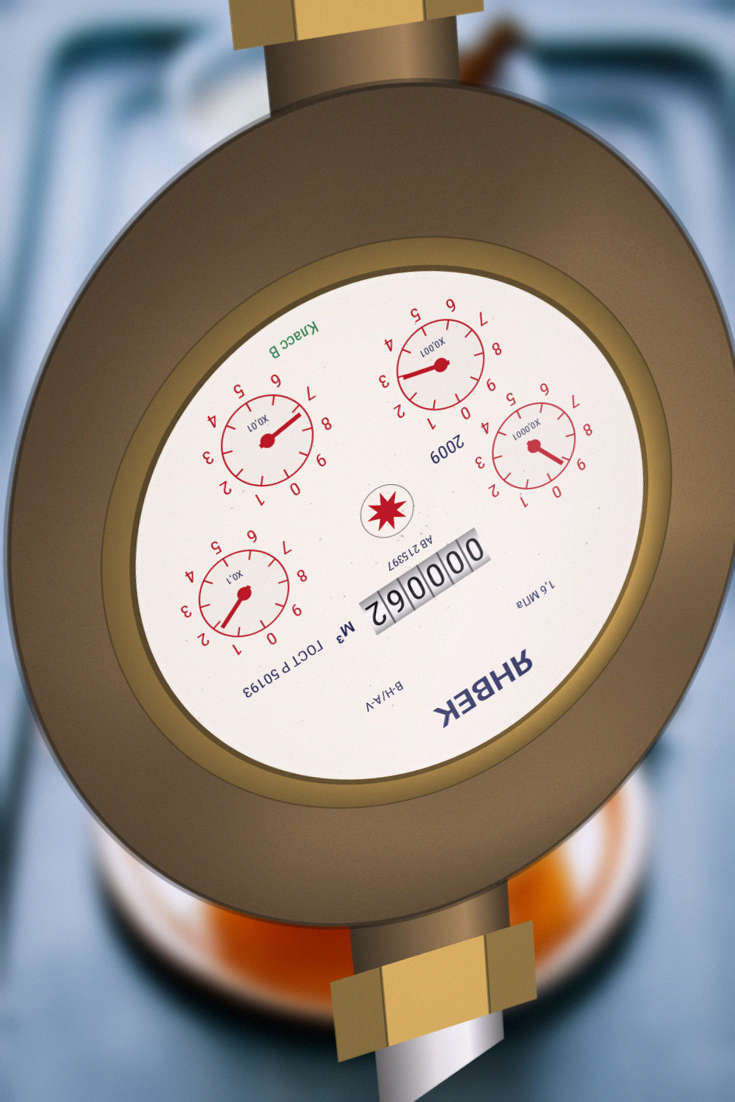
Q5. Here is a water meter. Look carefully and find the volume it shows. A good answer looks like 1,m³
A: 62.1729,m³
